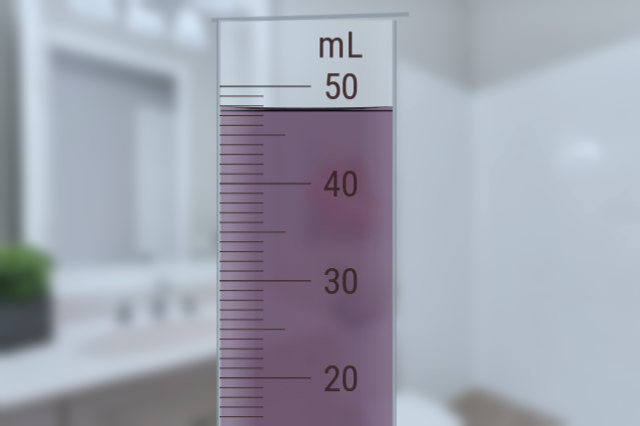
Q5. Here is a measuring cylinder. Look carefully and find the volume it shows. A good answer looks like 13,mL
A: 47.5,mL
